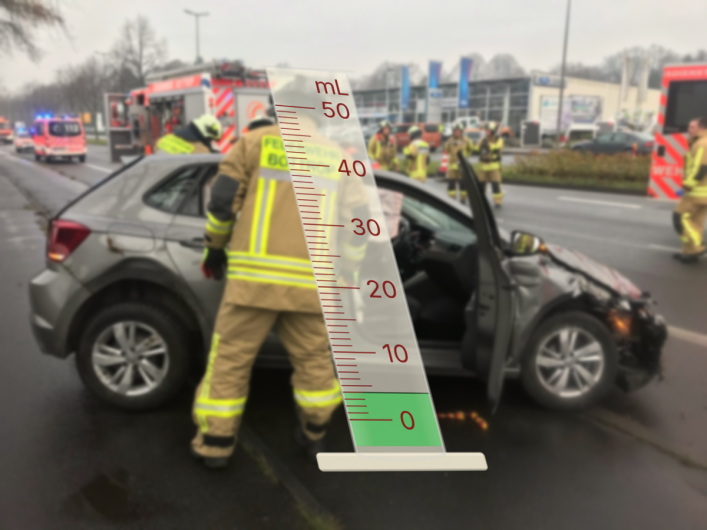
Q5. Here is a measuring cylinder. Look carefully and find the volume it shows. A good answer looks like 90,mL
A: 4,mL
